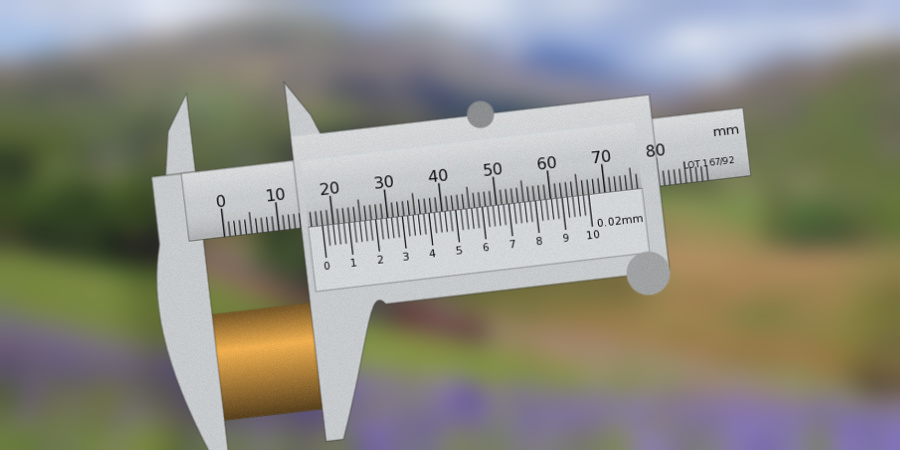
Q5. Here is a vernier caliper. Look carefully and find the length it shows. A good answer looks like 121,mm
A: 18.0,mm
